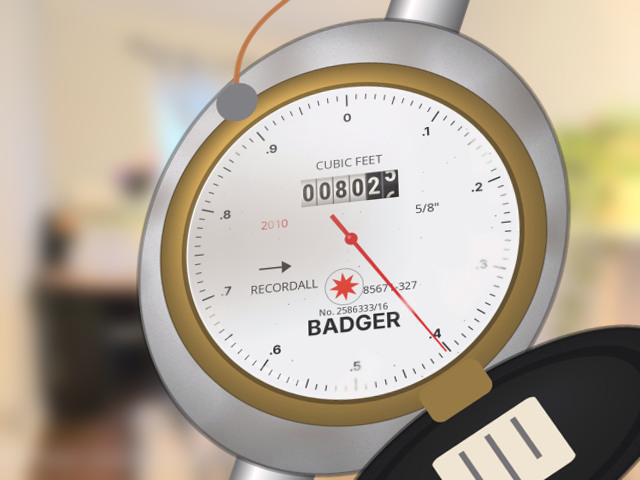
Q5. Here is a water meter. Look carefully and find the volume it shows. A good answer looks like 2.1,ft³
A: 8025.40,ft³
